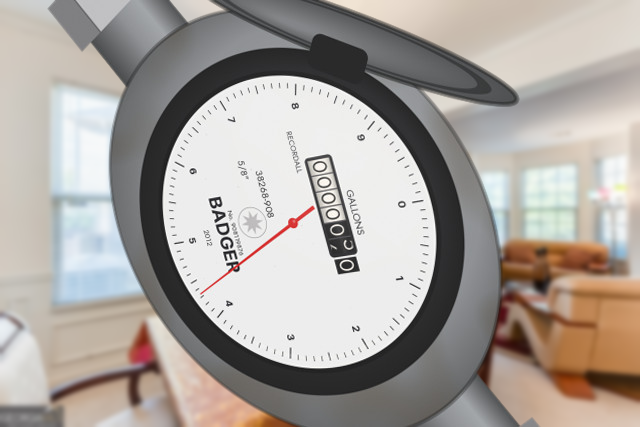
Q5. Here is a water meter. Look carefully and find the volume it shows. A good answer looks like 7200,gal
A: 54.3,gal
